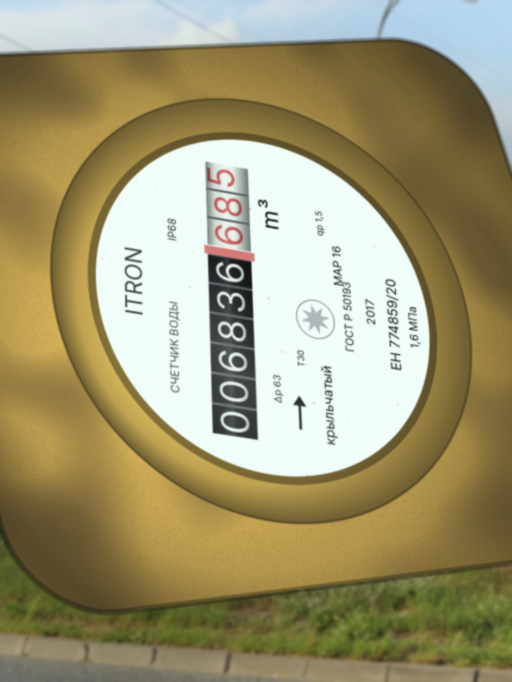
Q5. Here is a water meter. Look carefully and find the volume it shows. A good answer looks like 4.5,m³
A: 6836.685,m³
